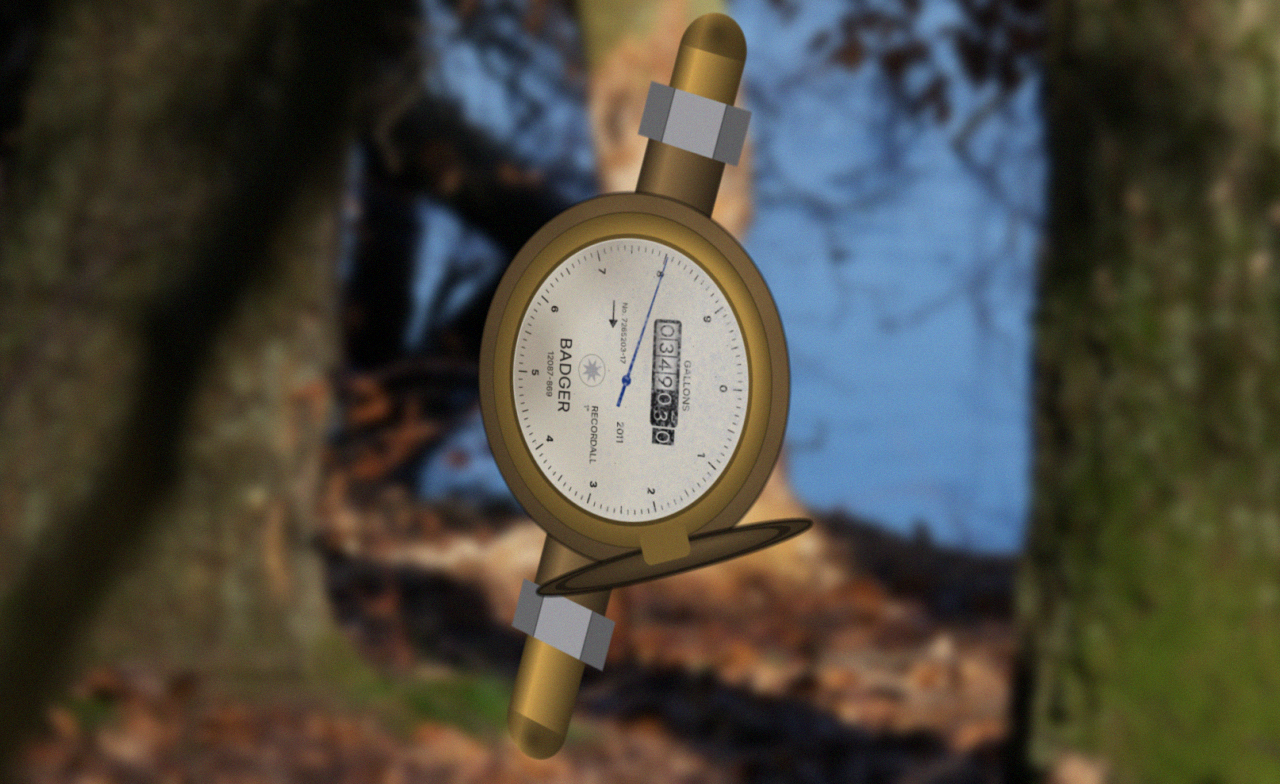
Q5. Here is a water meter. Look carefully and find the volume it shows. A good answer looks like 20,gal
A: 349028.0,gal
